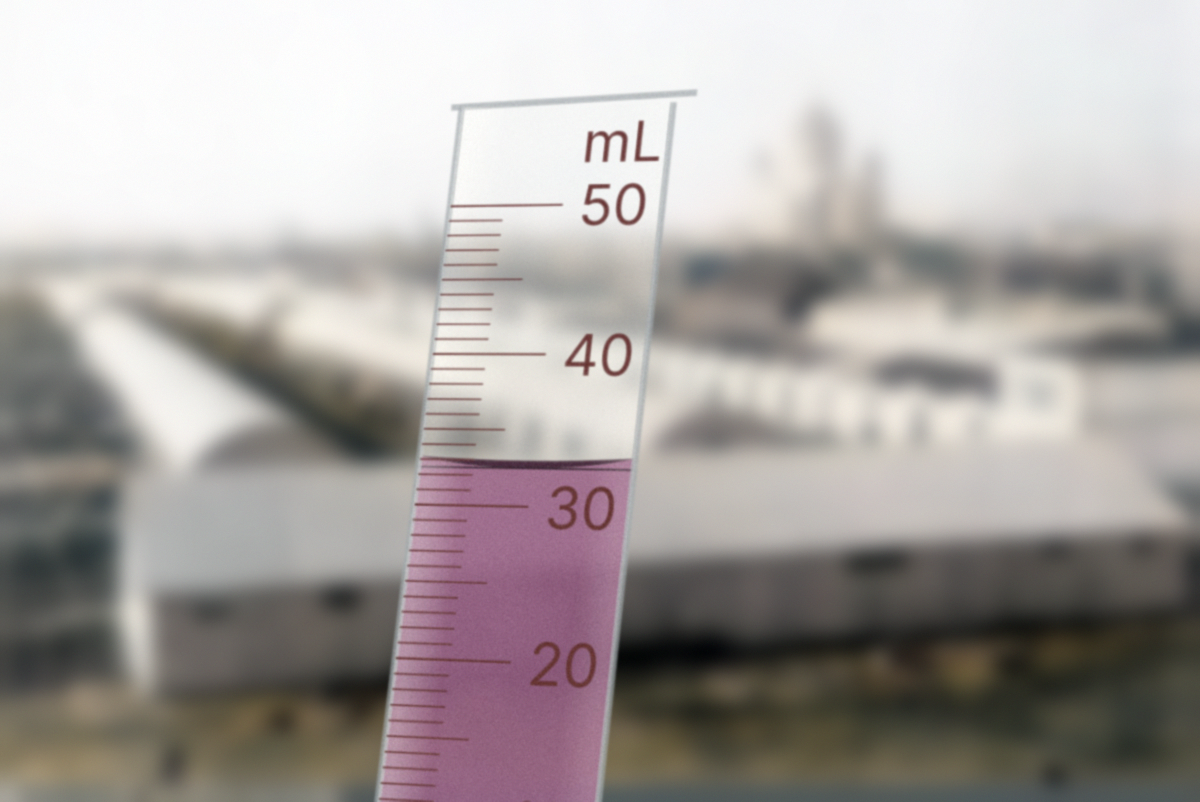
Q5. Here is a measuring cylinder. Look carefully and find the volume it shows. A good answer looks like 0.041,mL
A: 32.5,mL
